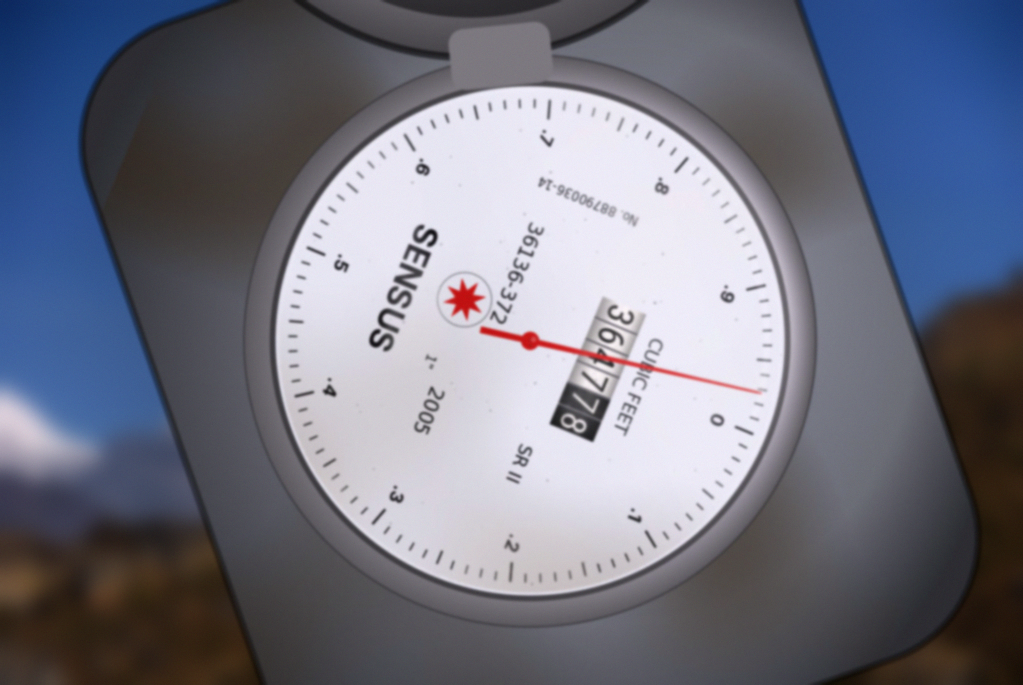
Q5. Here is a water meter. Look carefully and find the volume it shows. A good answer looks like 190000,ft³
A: 364777.97,ft³
